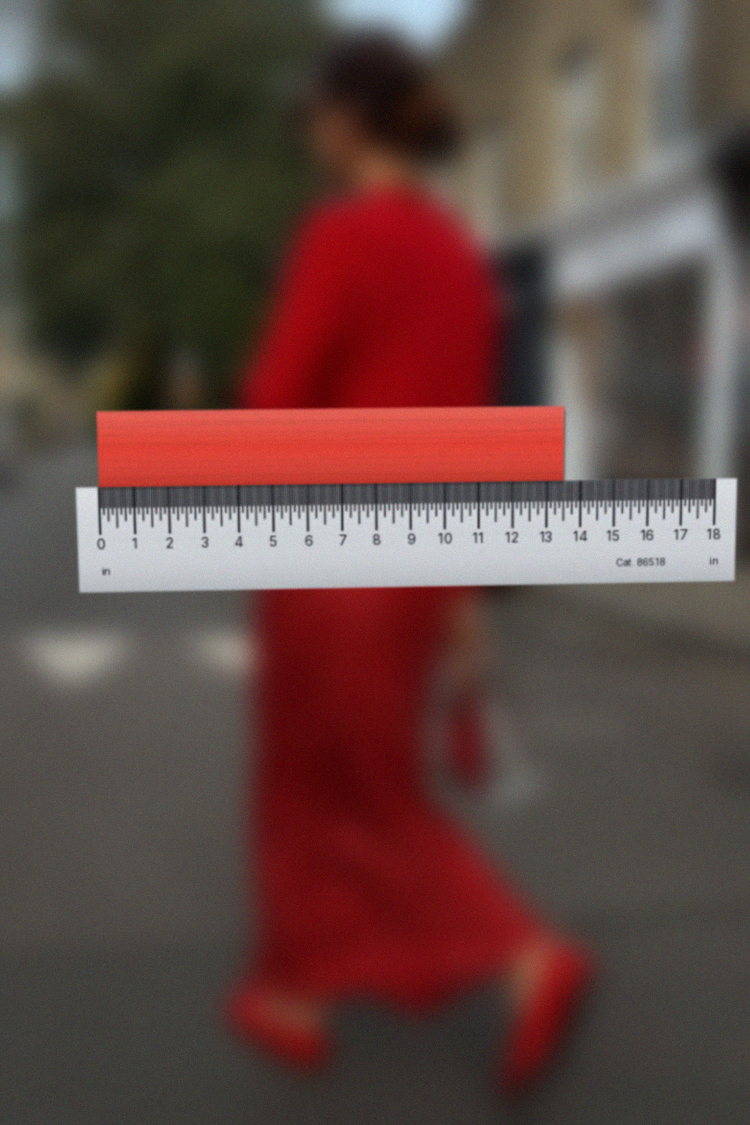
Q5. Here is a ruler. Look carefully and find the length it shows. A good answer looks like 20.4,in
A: 13.5,in
